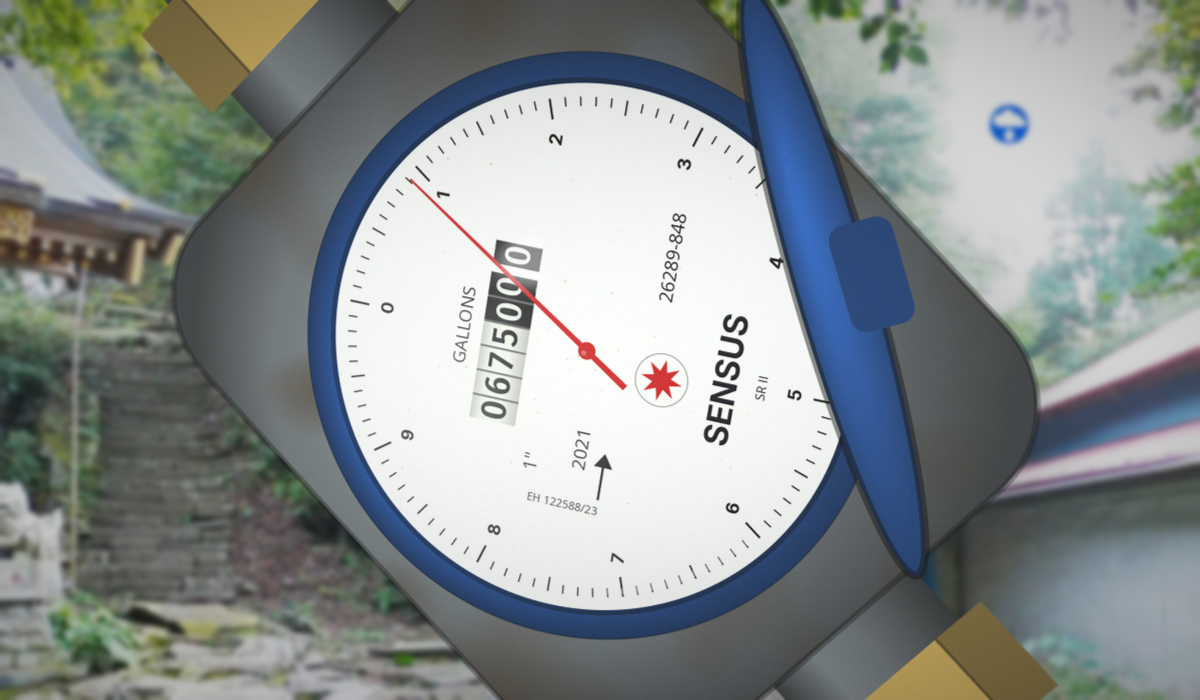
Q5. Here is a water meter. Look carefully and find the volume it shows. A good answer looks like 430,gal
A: 675000.9,gal
